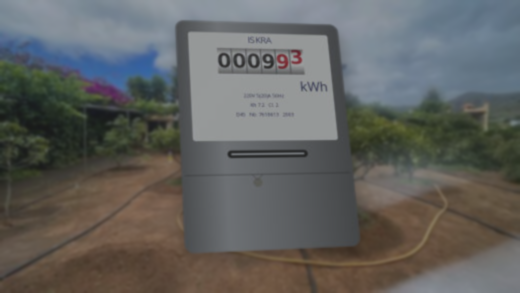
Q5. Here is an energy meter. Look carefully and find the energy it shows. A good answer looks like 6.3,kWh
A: 9.93,kWh
